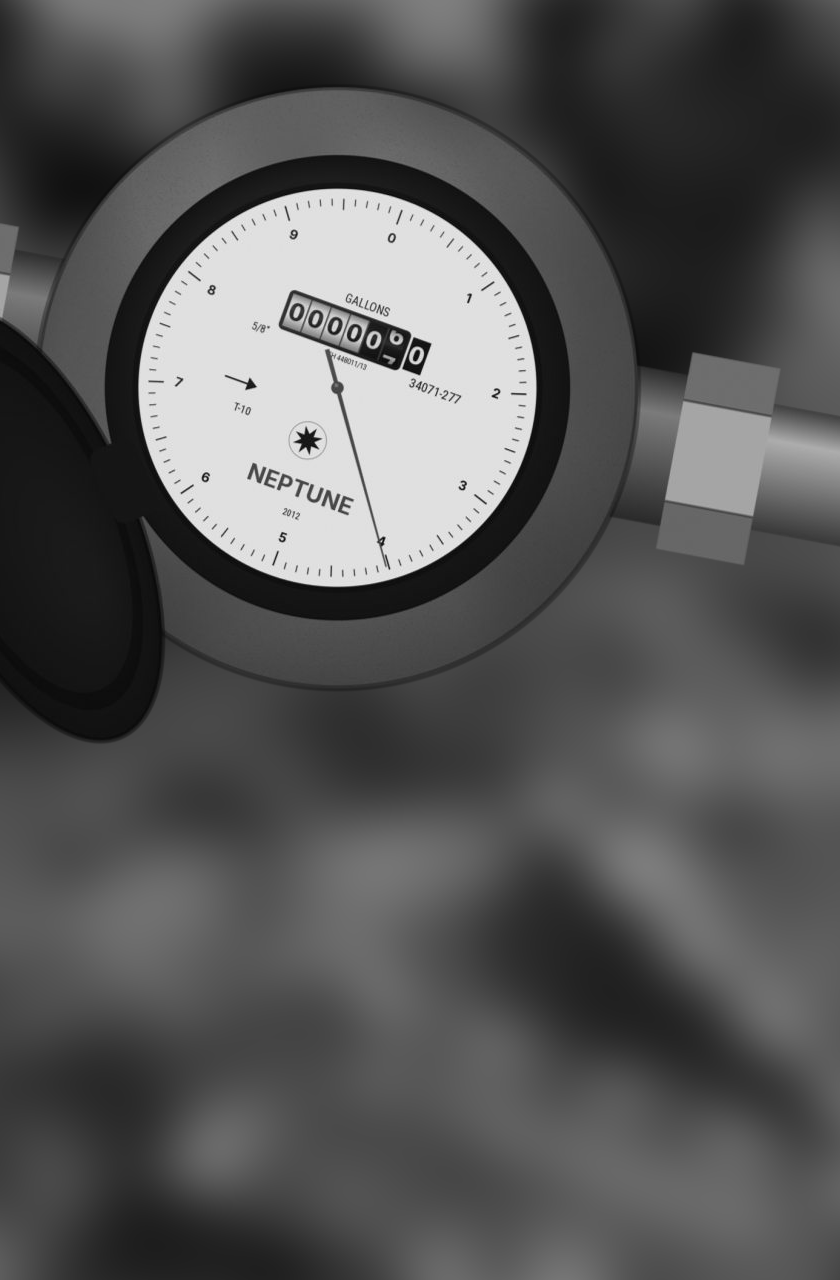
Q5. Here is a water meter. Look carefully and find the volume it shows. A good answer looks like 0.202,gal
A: 64.0,gal
